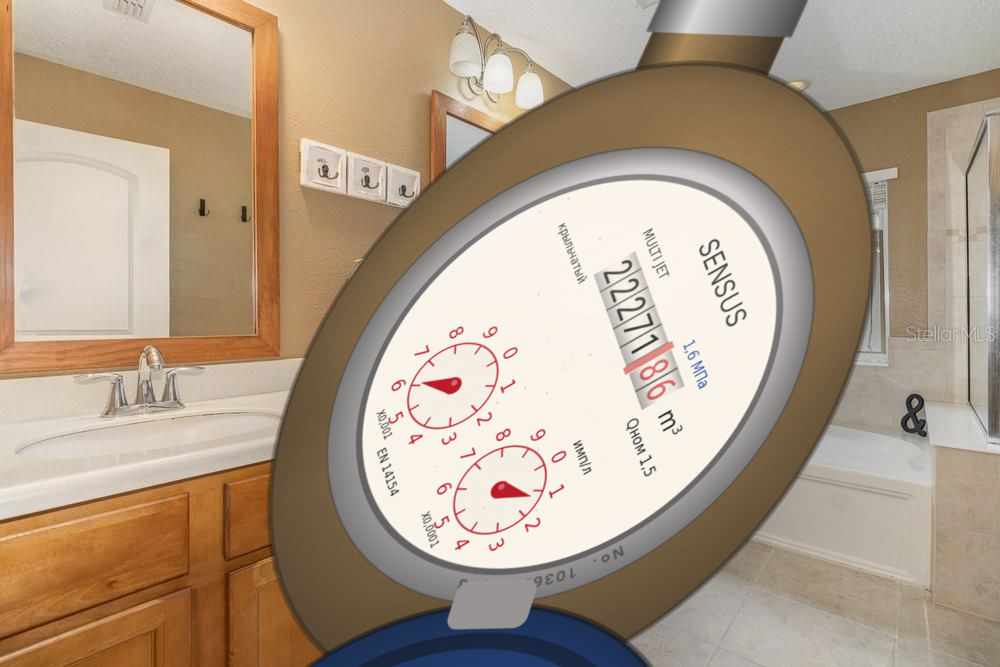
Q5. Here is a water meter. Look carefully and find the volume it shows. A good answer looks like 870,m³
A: 22271.8661,m³
